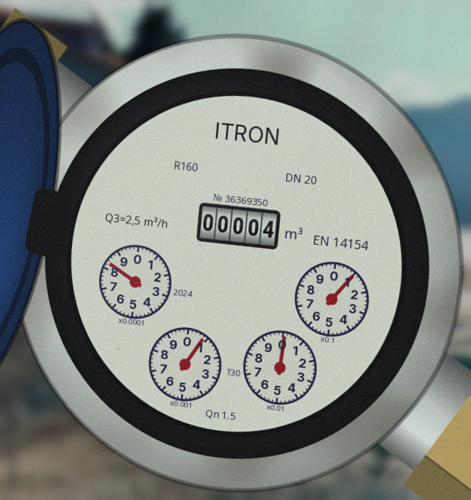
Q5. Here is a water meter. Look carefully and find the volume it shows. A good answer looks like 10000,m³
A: 4.1008,m³
